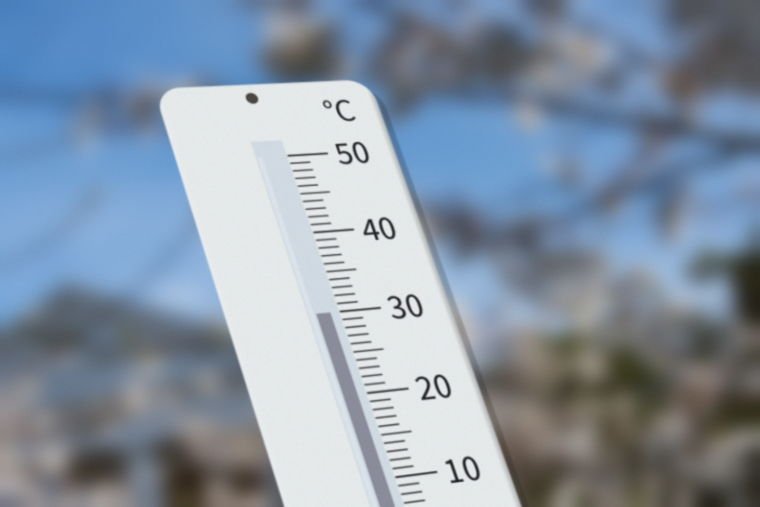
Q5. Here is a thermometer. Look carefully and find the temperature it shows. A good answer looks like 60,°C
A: 30,°C
